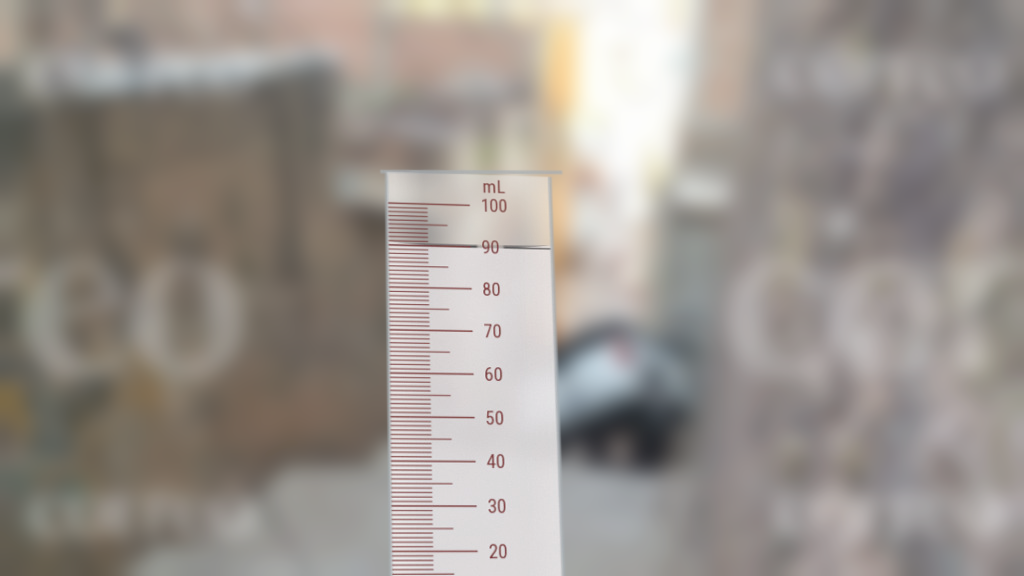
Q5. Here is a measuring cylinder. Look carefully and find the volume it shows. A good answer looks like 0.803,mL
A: 90,mL
